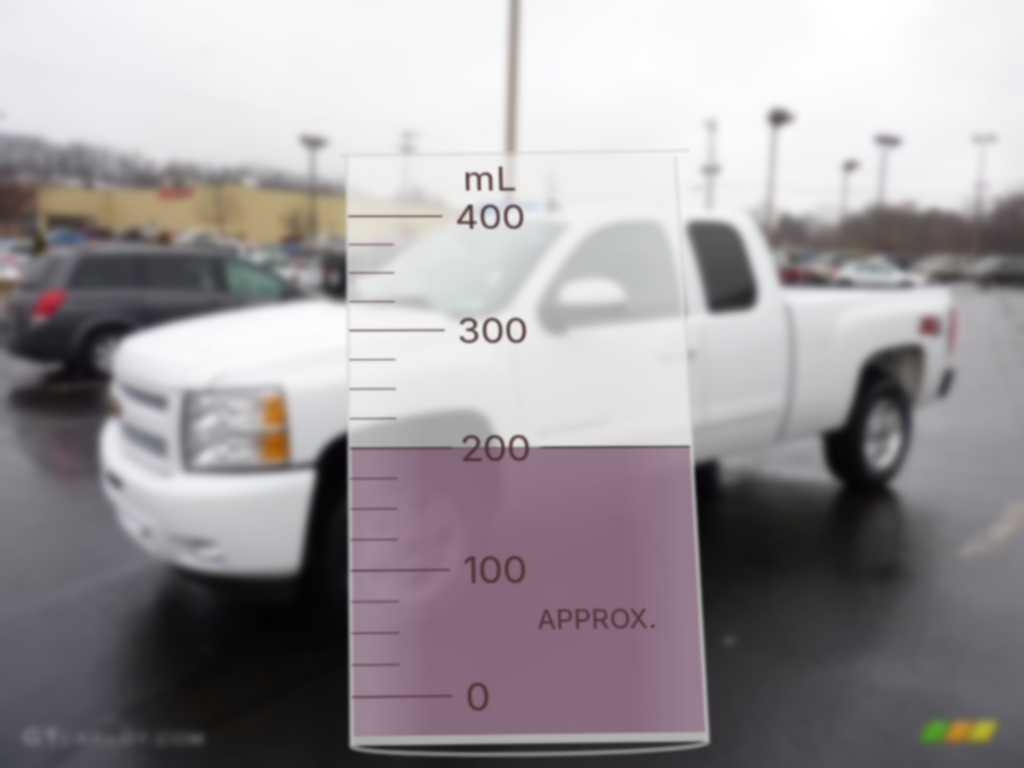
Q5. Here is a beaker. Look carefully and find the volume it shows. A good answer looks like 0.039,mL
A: 200,mL
